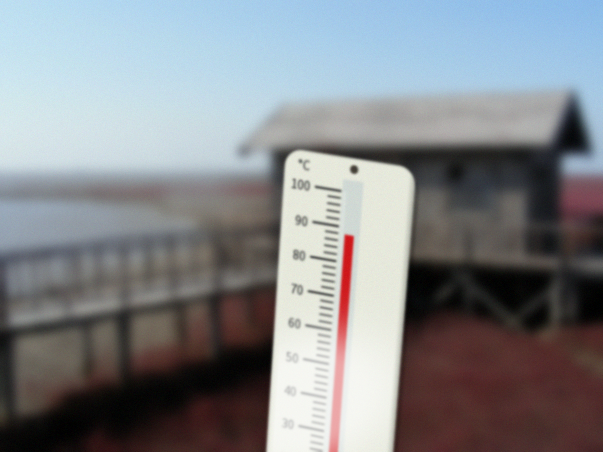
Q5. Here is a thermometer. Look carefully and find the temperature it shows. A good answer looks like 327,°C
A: 88,°C
